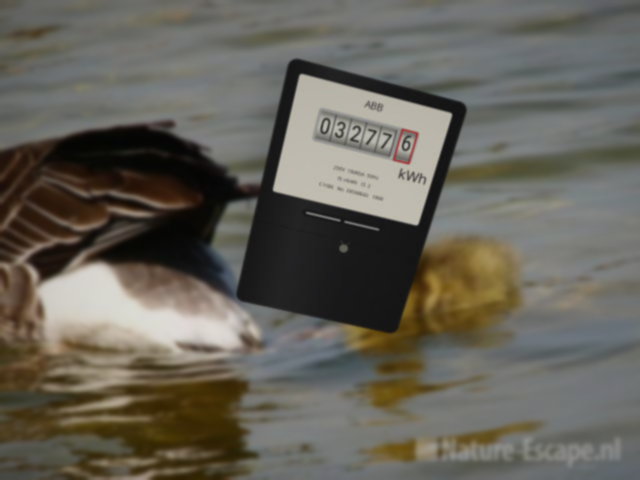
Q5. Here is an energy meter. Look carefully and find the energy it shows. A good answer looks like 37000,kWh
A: 3277.6,kWh
